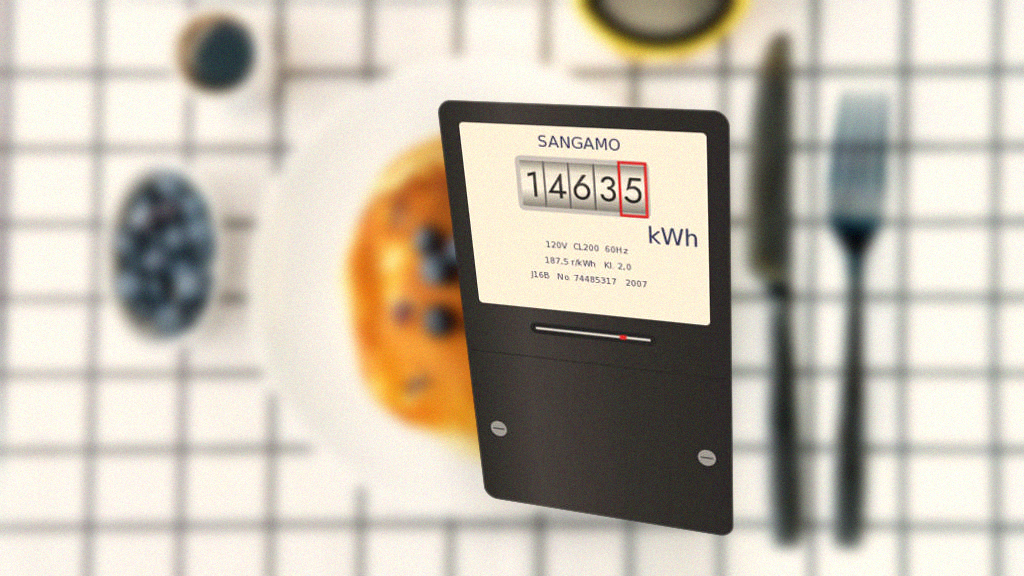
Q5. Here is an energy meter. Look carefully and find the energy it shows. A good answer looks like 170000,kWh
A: 1463.5,kWh
